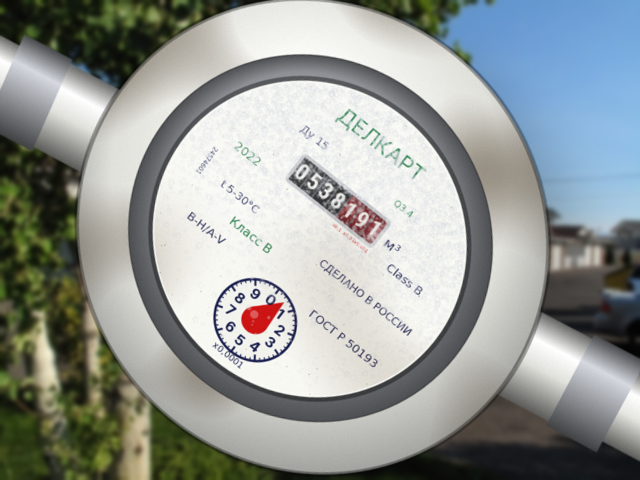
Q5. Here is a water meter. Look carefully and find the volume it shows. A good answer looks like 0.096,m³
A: 538.1910,m³
